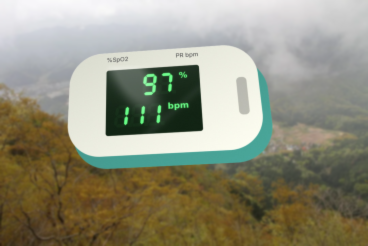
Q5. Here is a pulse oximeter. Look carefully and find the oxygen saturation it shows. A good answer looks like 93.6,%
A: 97,%
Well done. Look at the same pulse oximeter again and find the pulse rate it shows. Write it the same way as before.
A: 111,bpm
